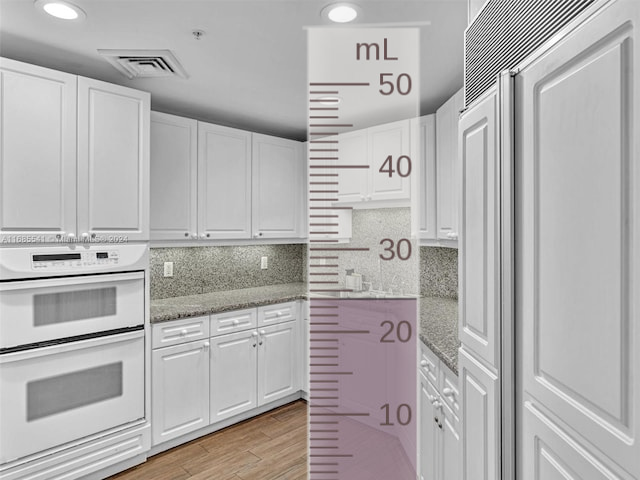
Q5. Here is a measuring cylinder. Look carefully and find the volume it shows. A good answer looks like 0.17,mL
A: 24,mL
